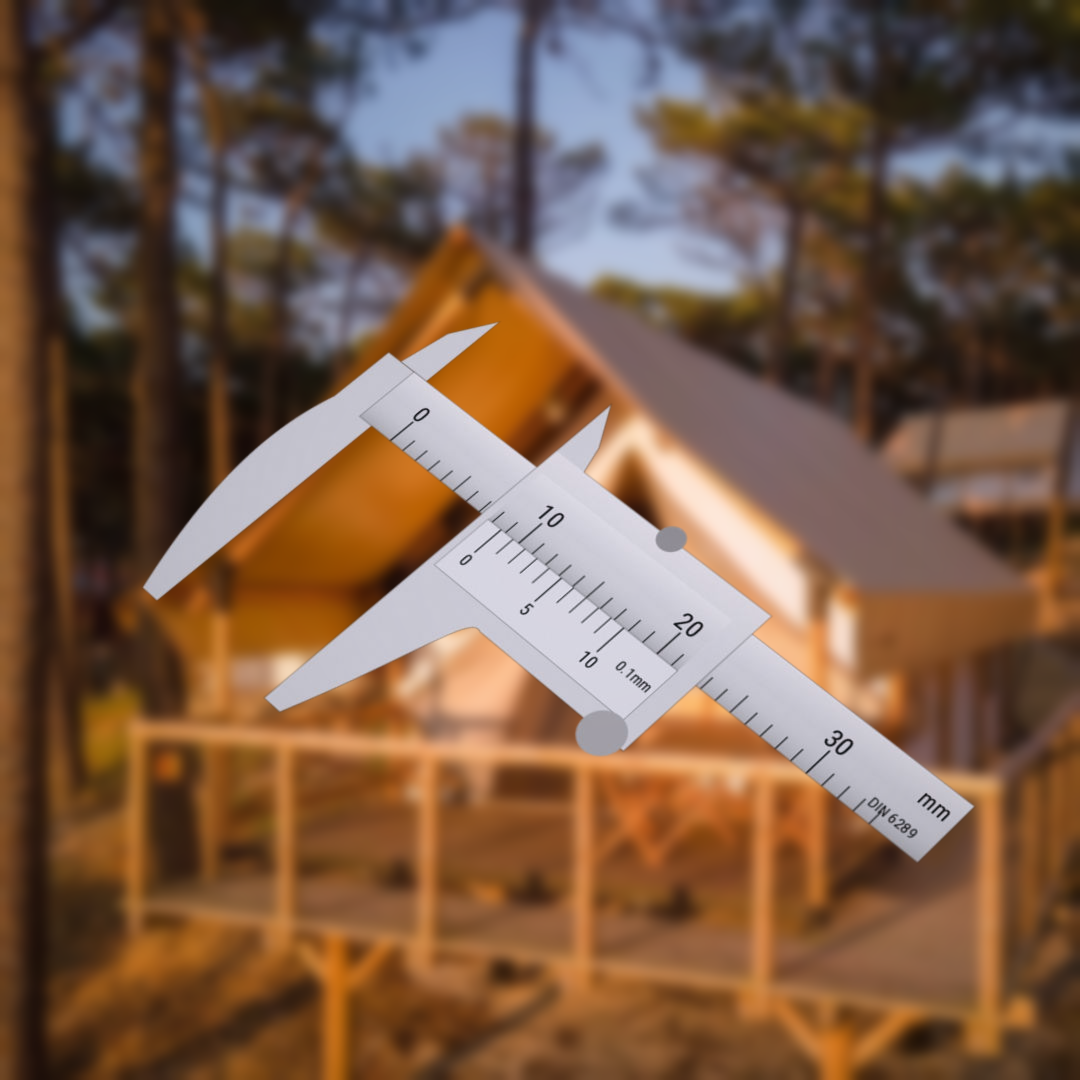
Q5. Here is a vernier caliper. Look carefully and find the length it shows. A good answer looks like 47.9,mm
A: 8.7,mm
